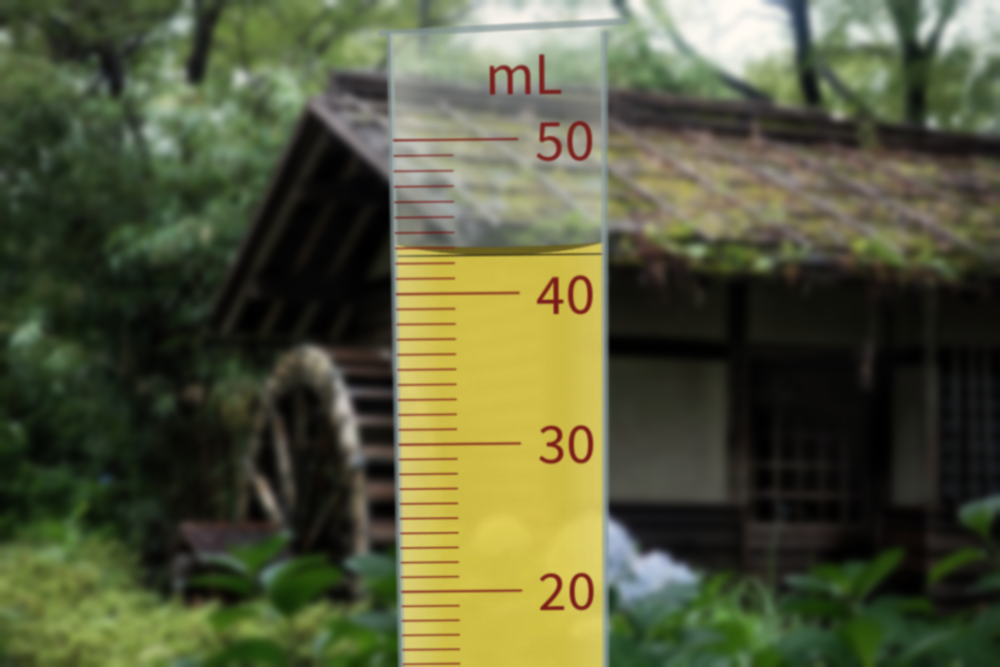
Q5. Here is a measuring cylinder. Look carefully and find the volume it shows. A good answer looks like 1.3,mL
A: 42.5,mL
